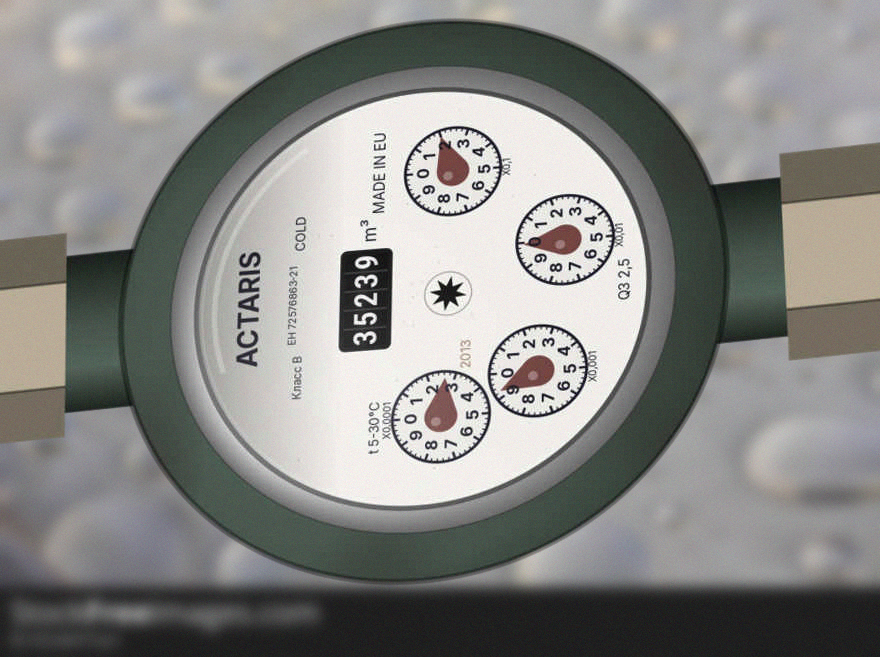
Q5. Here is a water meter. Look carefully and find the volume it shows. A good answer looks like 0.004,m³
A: 35239.1992,m³
